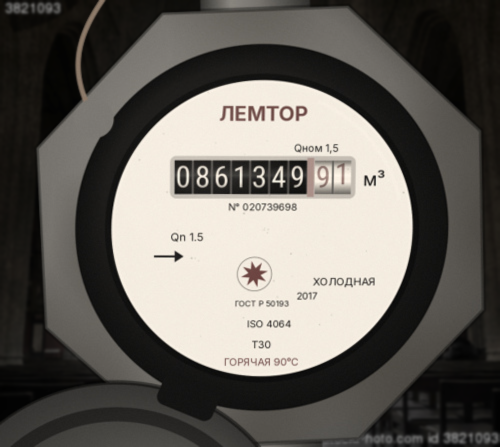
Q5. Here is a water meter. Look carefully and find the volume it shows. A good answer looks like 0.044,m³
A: 861349.91,m³
